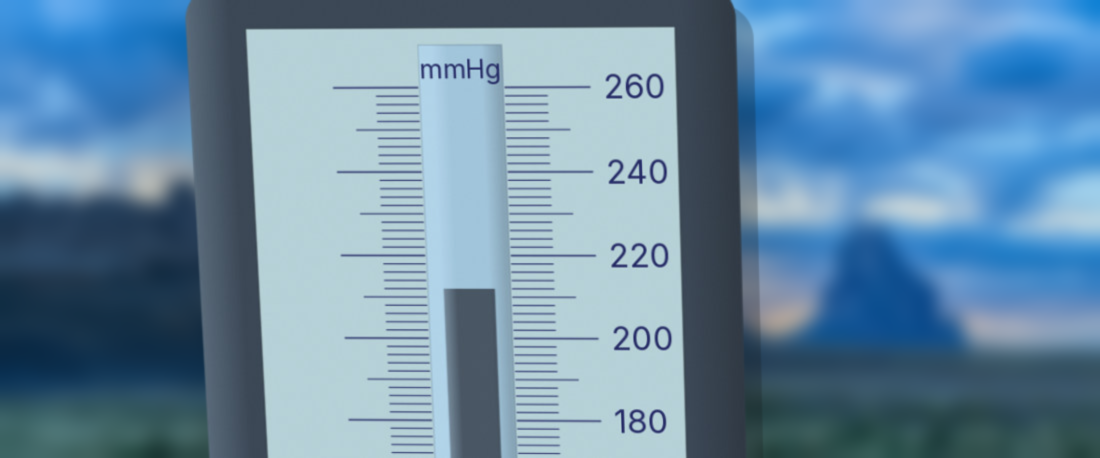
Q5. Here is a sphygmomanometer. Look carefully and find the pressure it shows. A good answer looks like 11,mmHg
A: 212,mmHg
